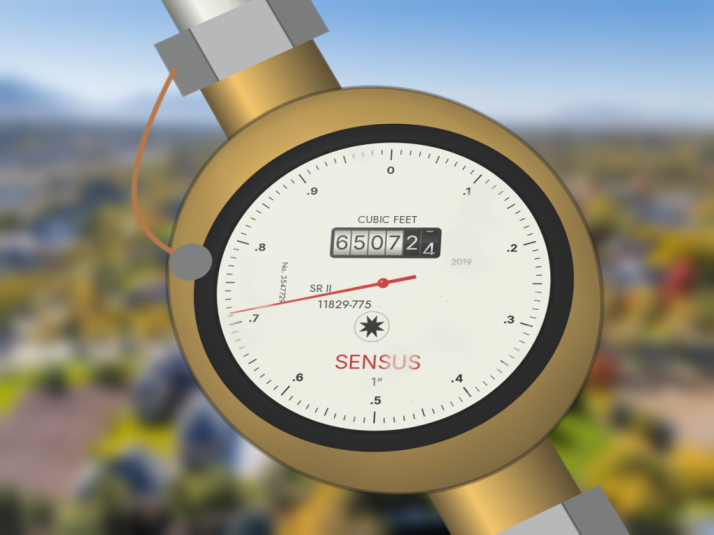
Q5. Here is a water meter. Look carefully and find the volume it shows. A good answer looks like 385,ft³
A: 650723.71,ft³
